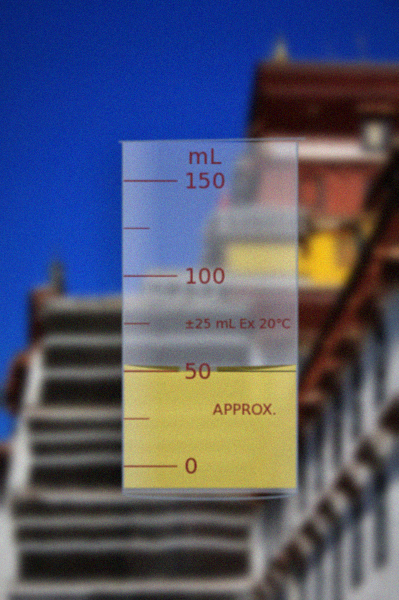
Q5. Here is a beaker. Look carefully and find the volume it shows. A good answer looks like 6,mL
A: 50,mL
